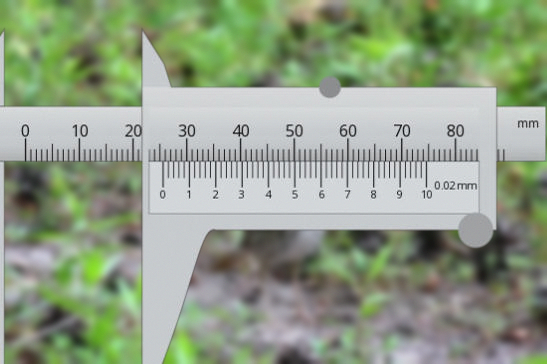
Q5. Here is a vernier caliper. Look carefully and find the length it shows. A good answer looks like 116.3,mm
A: 25.6,mm
